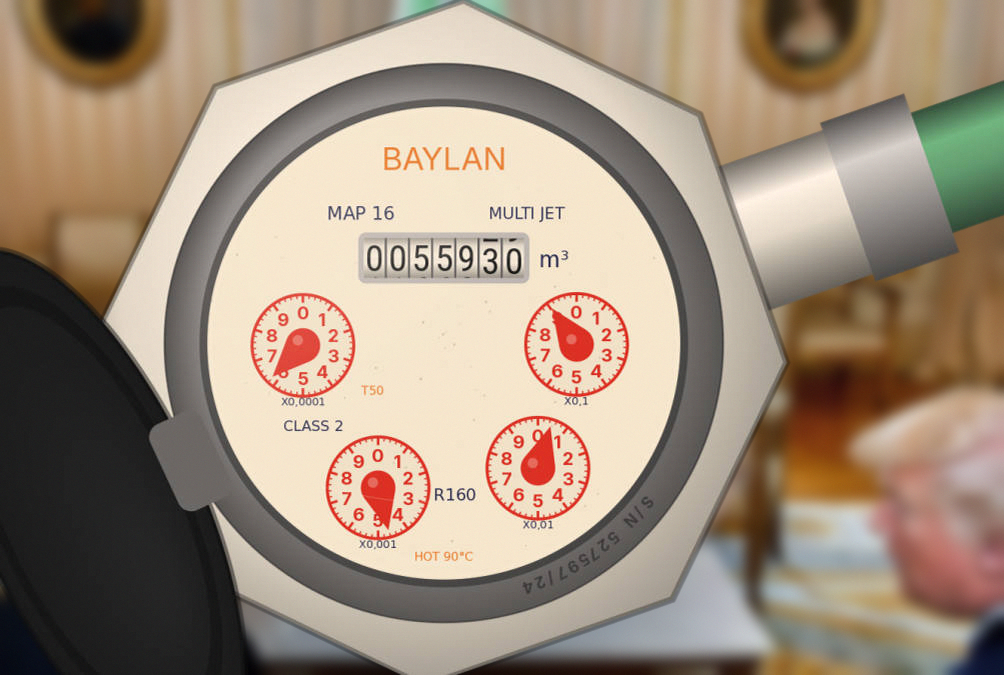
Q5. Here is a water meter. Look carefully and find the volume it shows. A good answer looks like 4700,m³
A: 55929.9046,m³
